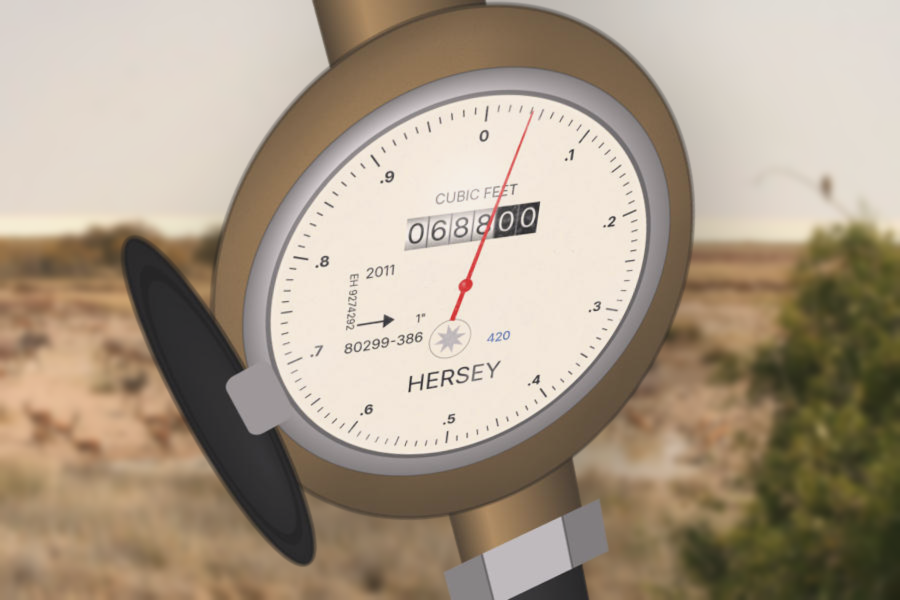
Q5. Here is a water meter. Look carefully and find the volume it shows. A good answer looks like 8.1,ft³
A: 68800.04,ft³
